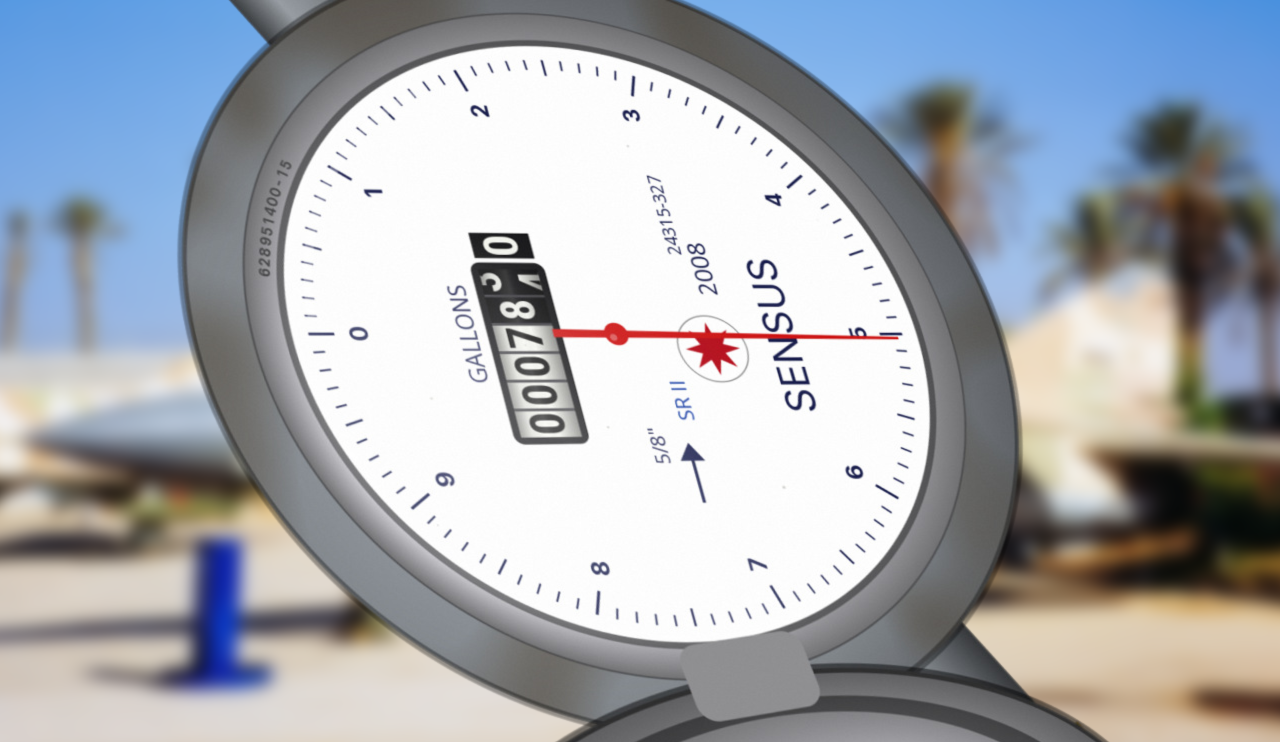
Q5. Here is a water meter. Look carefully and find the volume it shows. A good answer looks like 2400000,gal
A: 7835.0,gal
